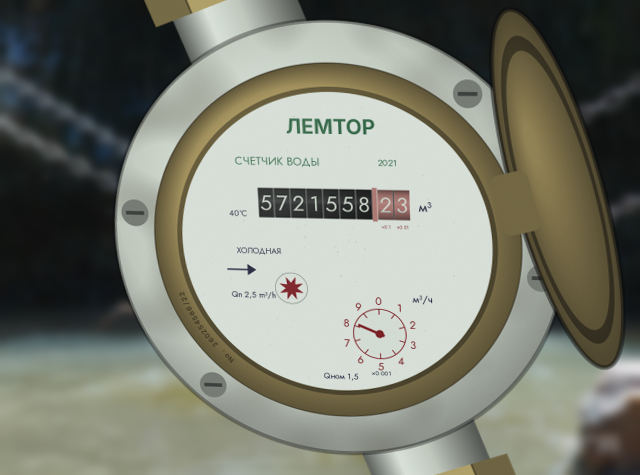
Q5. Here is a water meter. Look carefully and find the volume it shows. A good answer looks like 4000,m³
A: 5721558.238,m³
